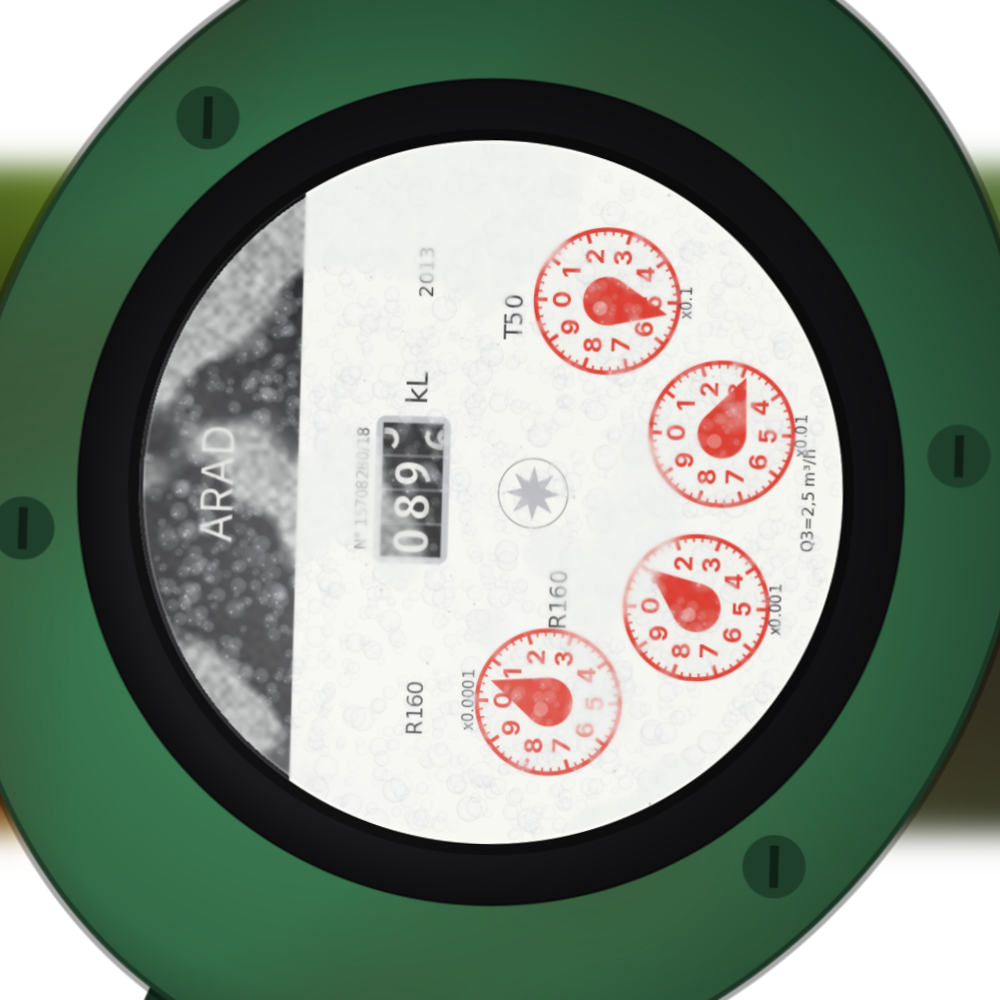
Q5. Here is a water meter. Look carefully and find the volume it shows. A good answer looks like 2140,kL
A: 895.5310,kL
